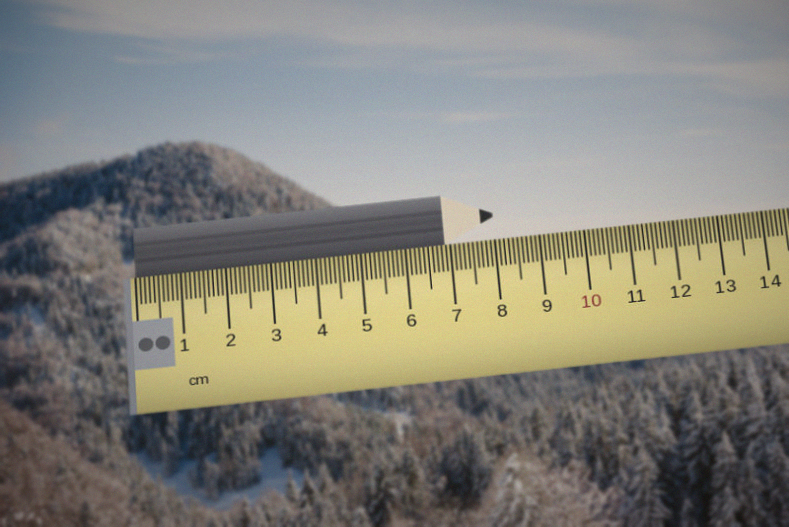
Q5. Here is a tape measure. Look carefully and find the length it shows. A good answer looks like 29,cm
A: 8,cm
